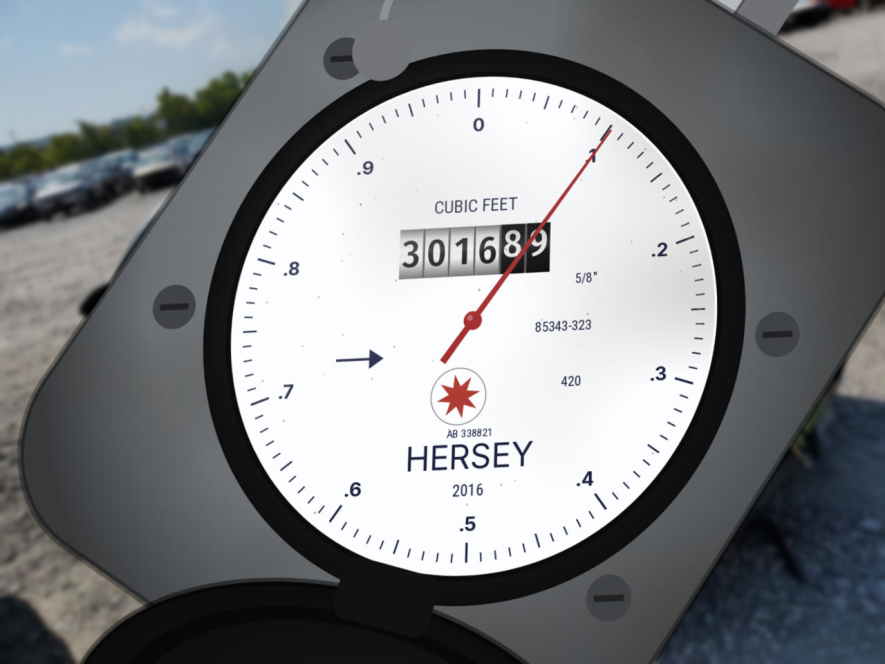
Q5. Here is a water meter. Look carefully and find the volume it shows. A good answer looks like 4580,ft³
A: 301689.10,ft³
